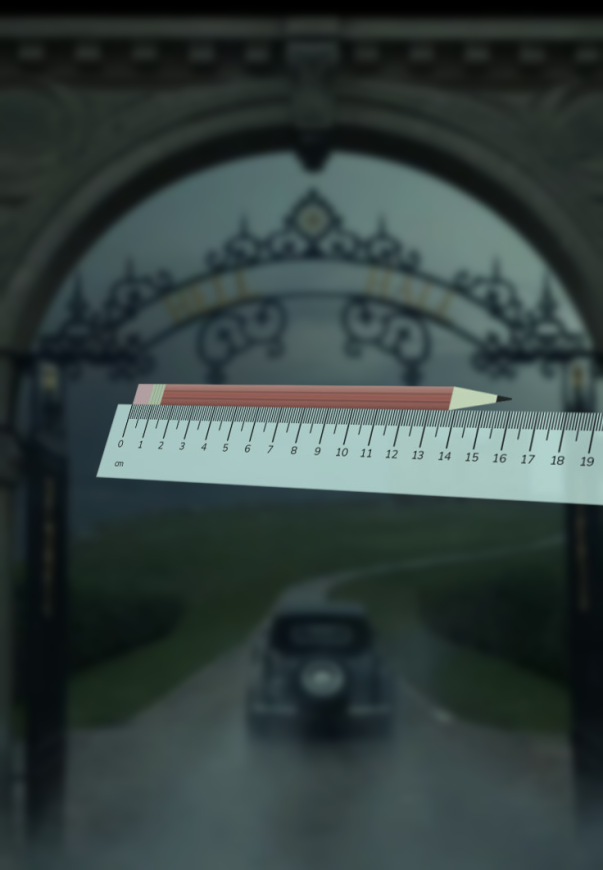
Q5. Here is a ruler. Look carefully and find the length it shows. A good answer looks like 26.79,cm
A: 16,cm
